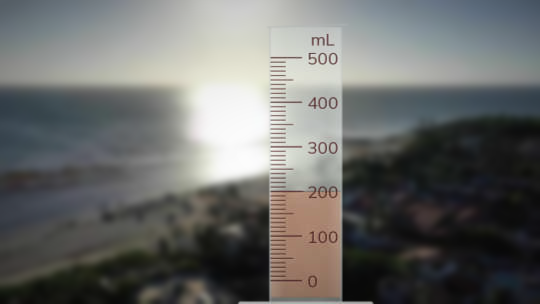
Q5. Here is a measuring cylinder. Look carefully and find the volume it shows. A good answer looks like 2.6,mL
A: 200,mL
